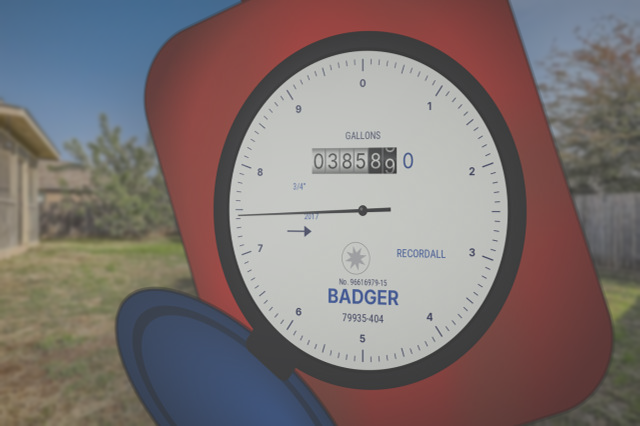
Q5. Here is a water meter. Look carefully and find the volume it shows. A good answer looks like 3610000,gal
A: 385887.4,gal
